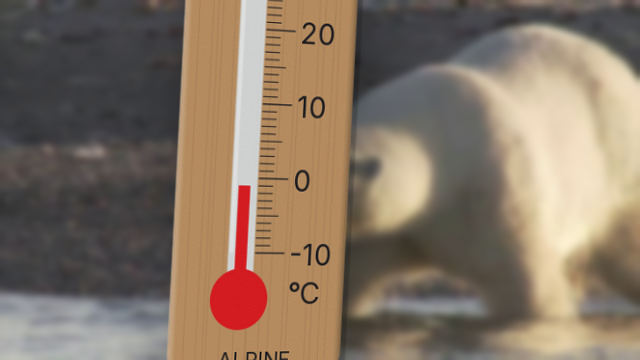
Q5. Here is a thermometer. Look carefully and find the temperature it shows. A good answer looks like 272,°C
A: -1,°C
